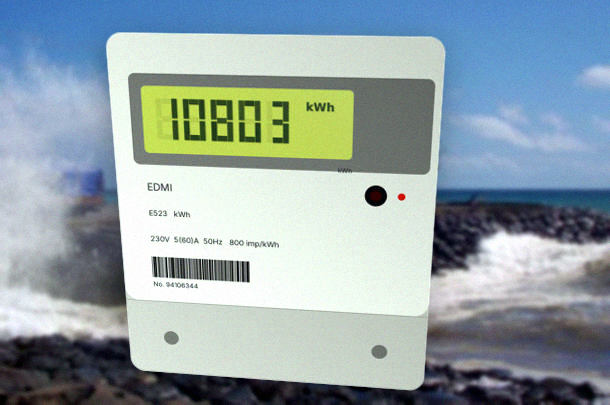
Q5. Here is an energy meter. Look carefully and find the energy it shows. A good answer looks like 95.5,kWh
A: 10803,kWh
